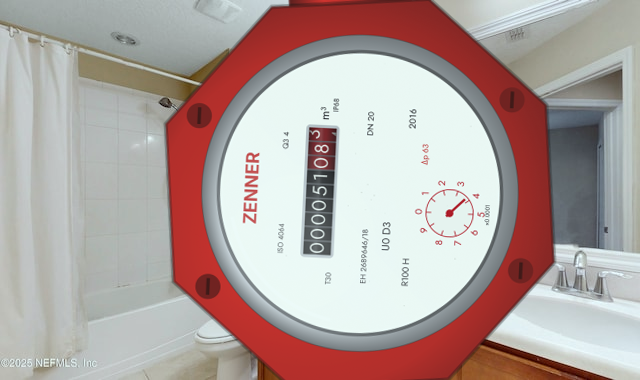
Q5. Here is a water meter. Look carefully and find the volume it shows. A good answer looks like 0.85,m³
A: 51.0833,m³
